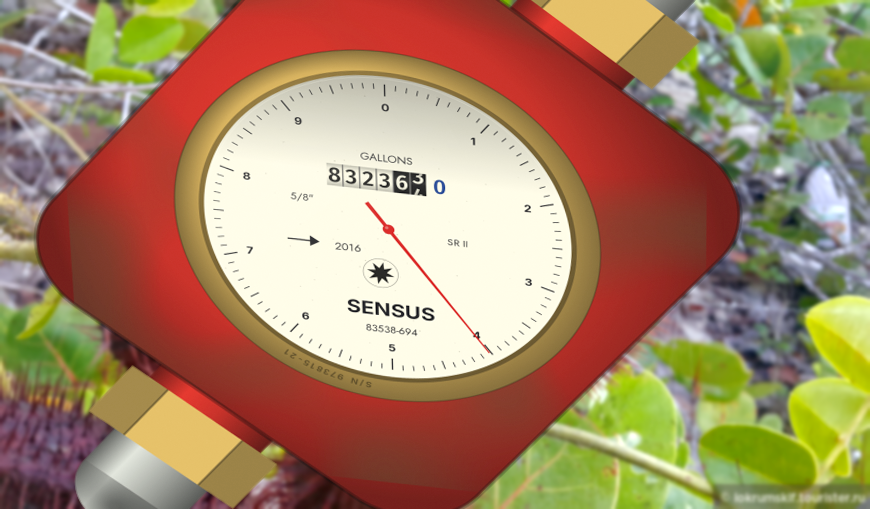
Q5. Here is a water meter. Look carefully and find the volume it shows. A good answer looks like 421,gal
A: 8323634.0,gal
